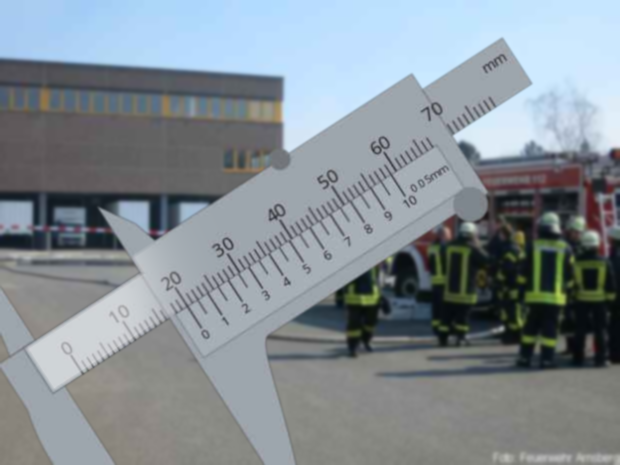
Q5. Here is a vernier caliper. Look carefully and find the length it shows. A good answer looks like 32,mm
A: 20.0,mm
